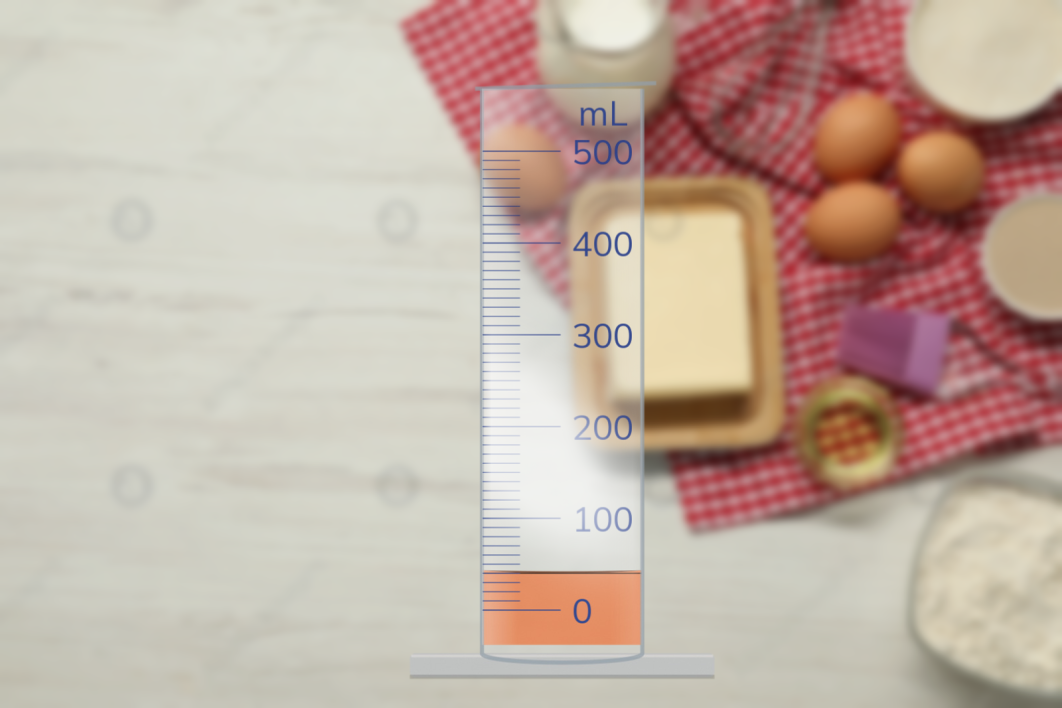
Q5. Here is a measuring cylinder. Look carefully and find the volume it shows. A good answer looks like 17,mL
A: 40,mL
